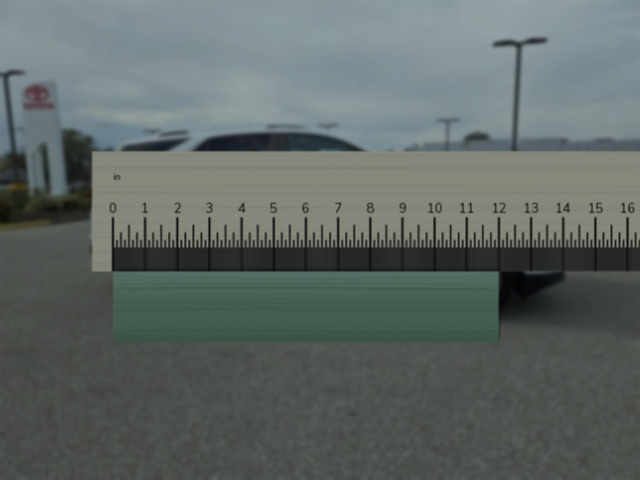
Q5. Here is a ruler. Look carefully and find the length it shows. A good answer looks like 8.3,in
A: 12,in
